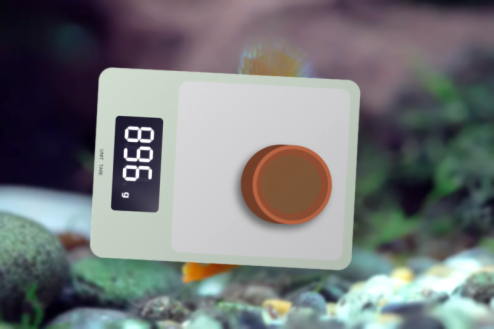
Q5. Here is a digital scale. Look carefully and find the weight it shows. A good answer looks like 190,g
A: 896,g
